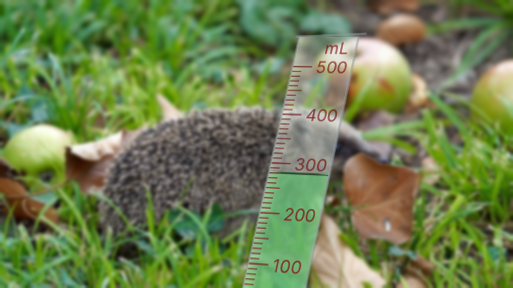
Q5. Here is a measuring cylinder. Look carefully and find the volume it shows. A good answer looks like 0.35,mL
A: 280,mL
